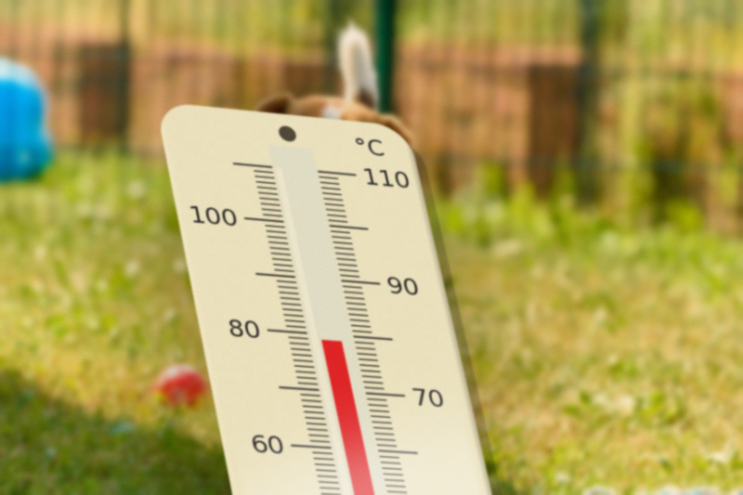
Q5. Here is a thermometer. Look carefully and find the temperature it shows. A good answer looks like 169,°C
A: 79,°C
